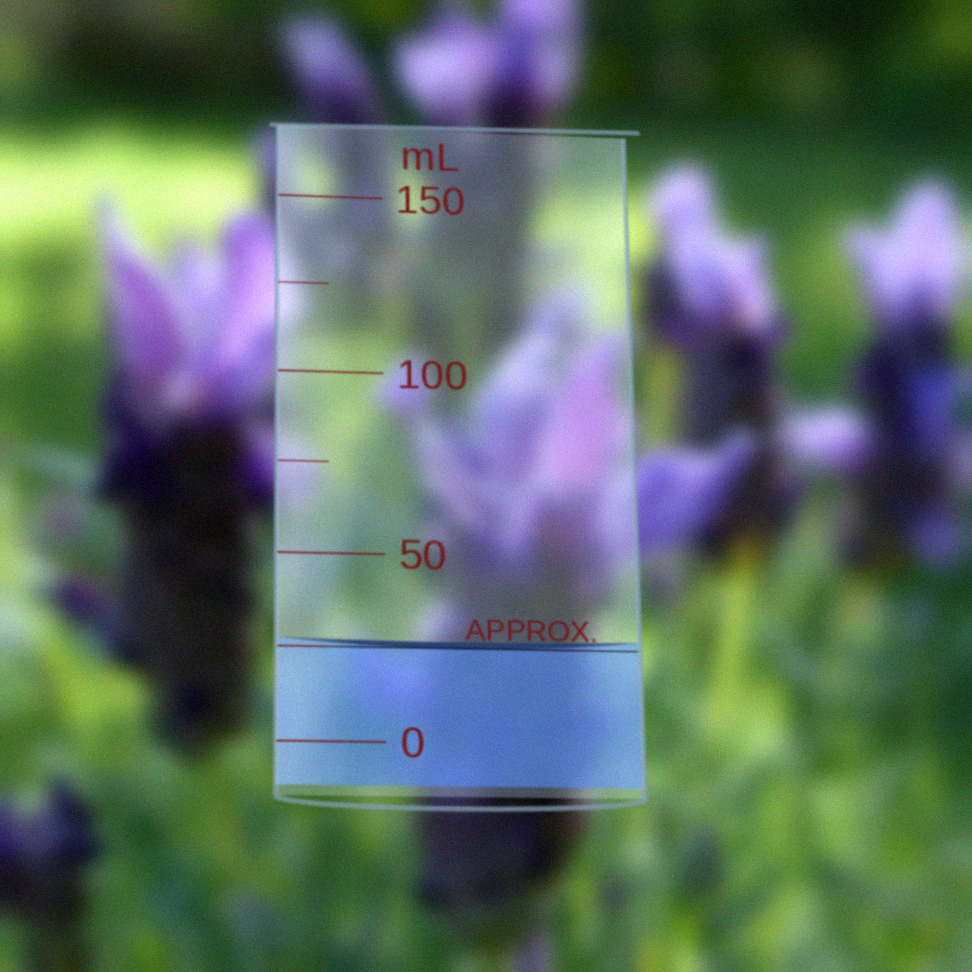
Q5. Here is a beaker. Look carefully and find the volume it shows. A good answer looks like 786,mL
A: 25,mL
